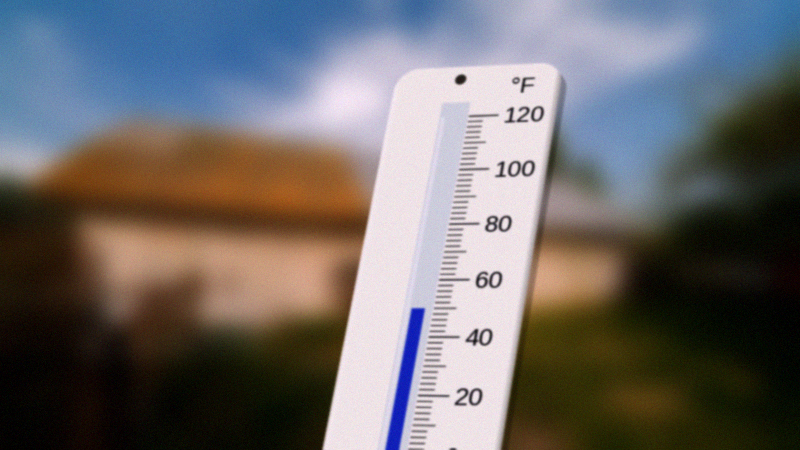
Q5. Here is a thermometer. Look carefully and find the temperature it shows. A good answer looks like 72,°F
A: 50,°F
